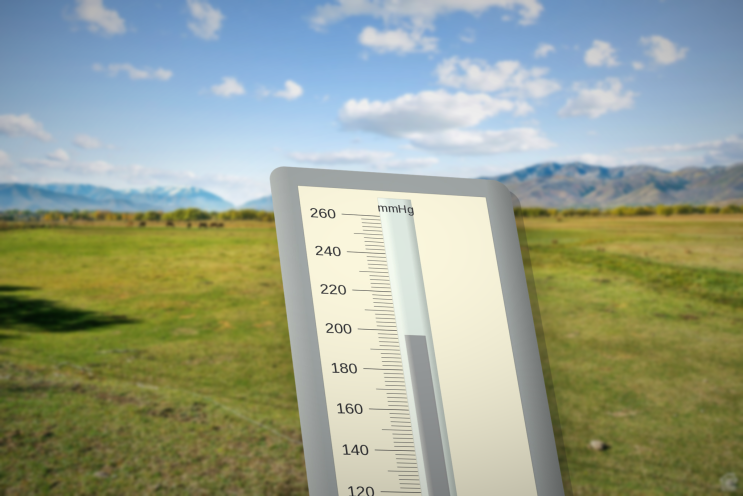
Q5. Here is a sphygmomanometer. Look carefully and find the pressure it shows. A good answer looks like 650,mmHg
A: 198,mmHg
